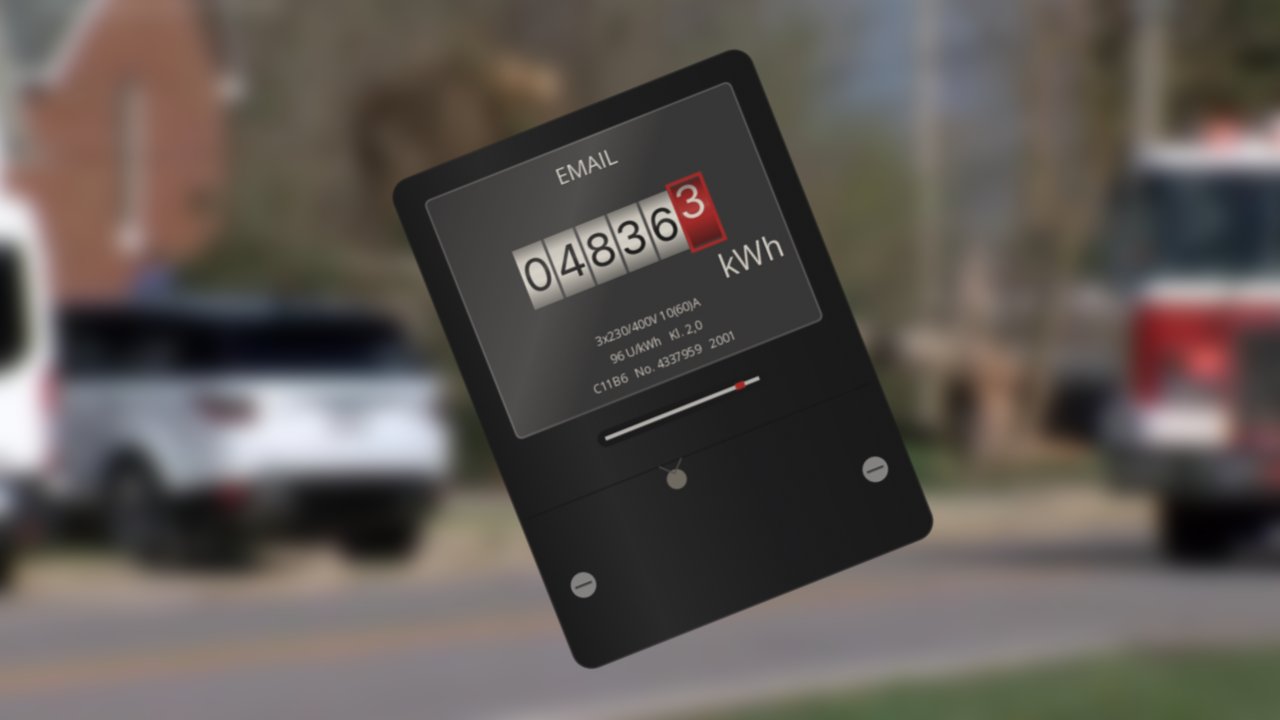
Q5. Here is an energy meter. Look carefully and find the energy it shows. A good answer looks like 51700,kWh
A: 4836.3,kWh
